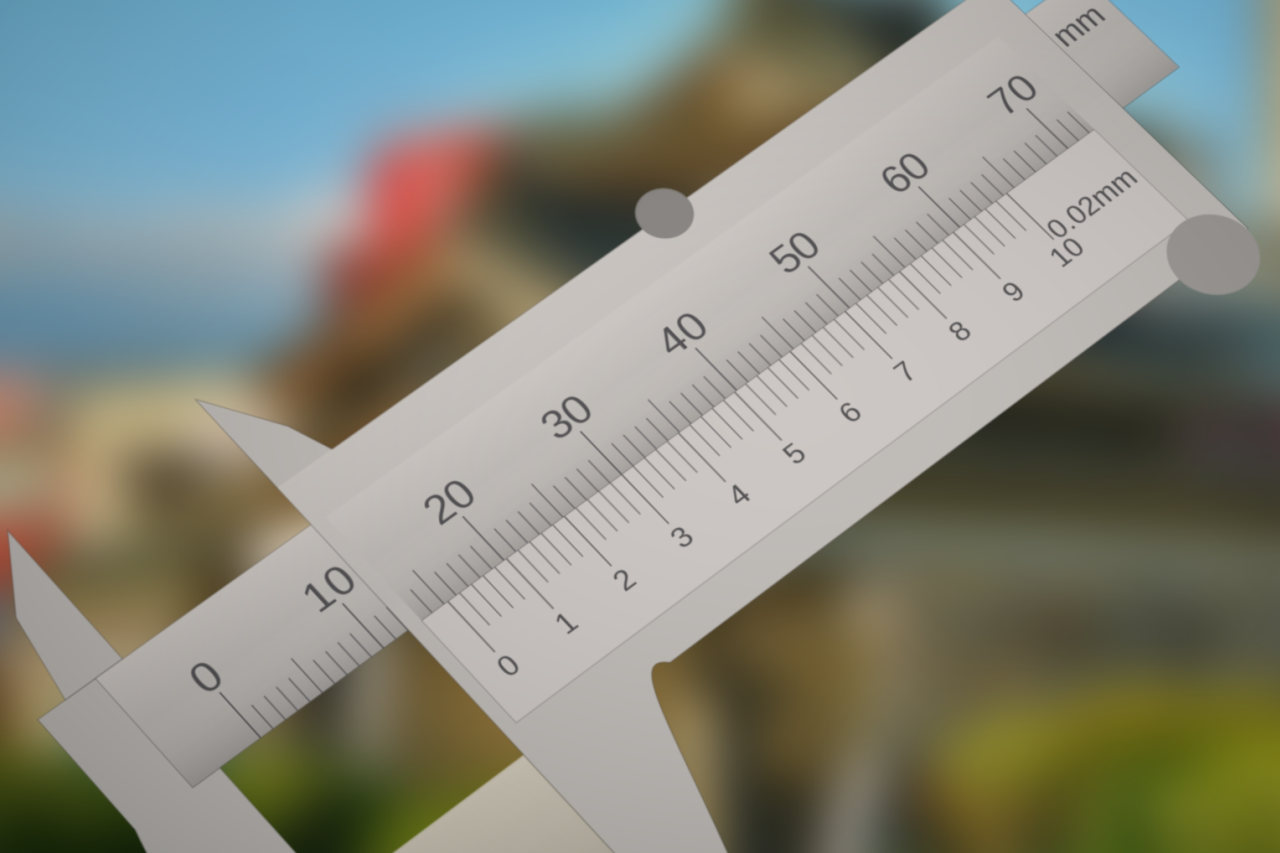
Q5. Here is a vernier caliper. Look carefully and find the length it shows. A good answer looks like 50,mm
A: 15.3,mm
